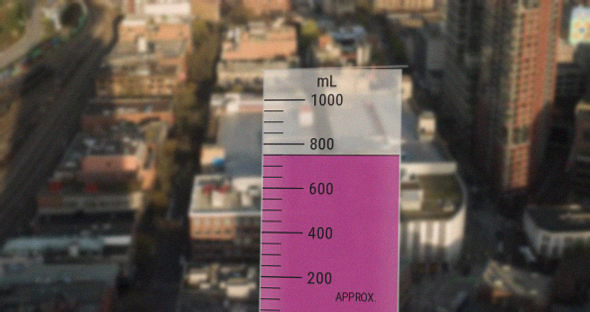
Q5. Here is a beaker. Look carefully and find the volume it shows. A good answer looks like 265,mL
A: 750,mL
